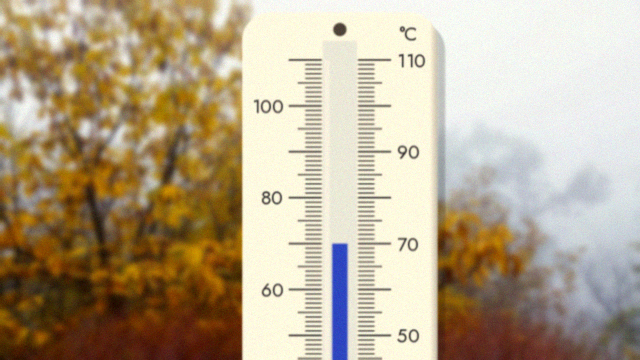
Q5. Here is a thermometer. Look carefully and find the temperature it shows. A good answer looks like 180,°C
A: 70,°C
